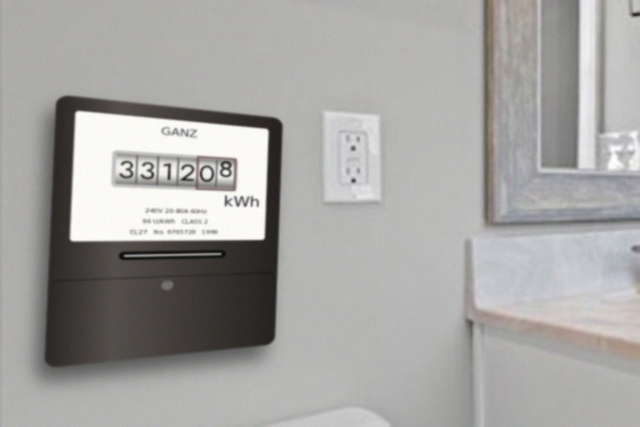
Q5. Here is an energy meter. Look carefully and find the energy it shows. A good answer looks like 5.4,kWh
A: 3312.08,kWh
